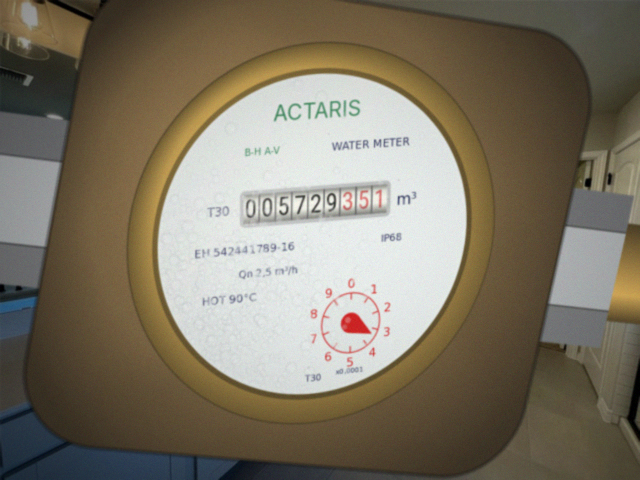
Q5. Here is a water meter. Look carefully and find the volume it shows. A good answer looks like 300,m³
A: 5729.3513,m³
